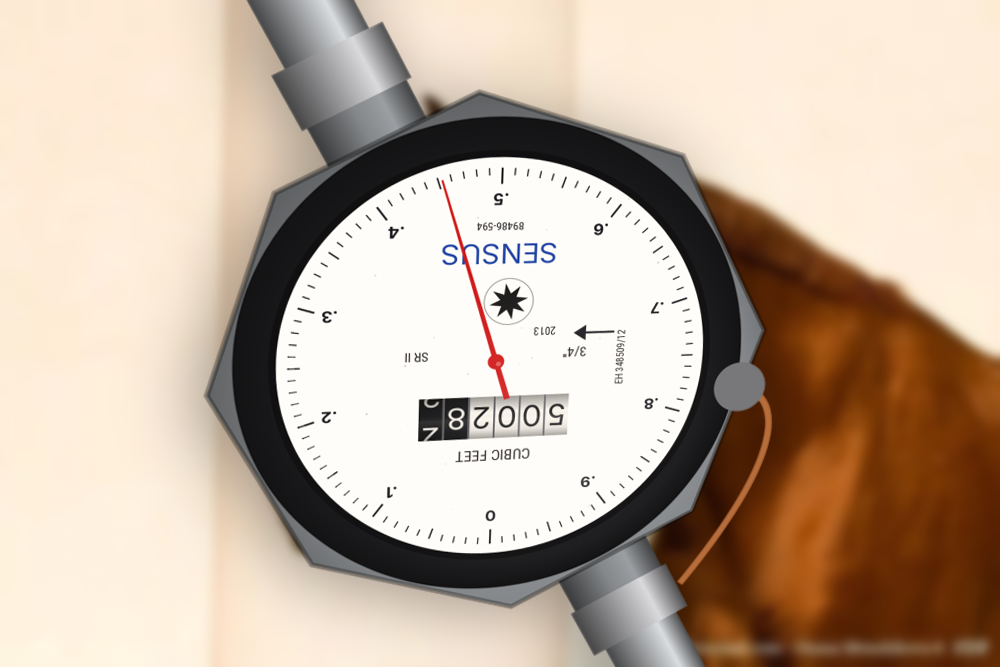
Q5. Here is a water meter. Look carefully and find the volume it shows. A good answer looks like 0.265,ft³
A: 500282.45,ft³
